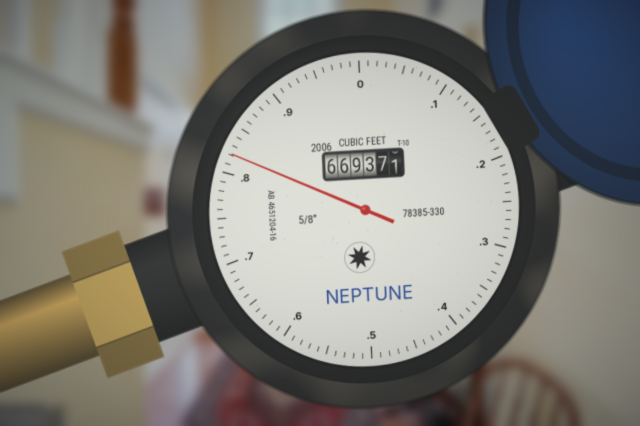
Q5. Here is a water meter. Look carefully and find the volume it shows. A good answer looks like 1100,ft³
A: 669370.82,ft³
